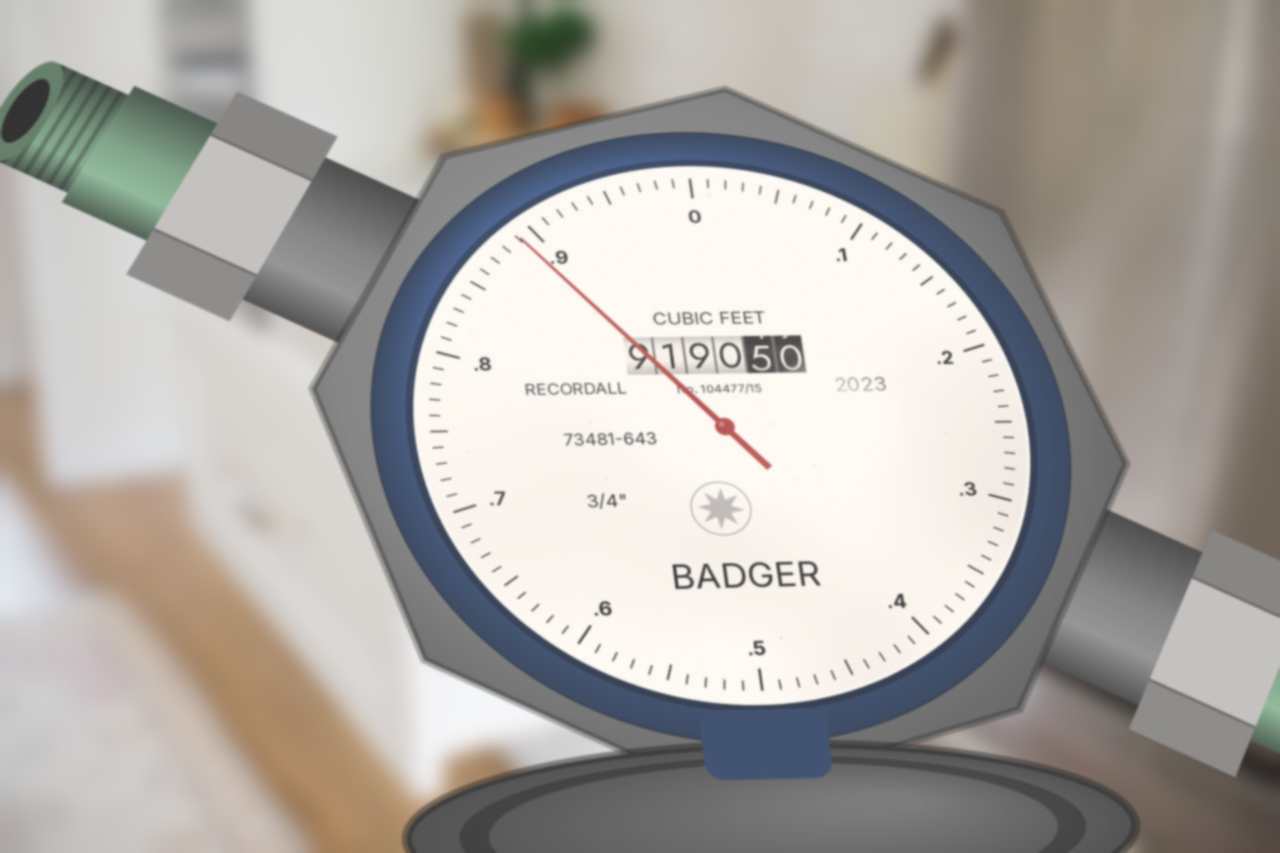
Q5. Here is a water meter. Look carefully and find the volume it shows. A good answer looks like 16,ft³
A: 919049.89,ft³
